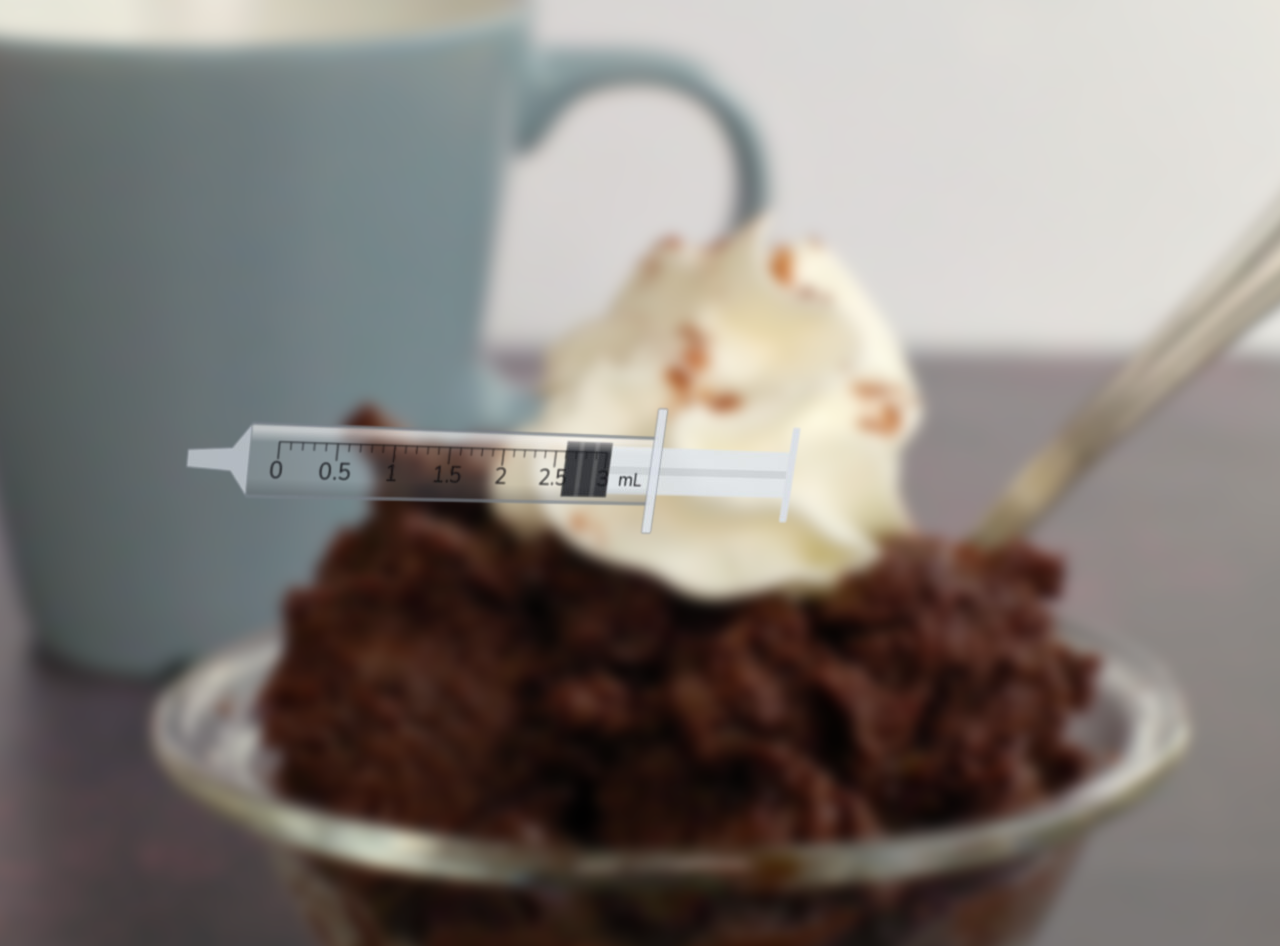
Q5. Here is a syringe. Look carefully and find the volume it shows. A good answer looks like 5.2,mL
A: 2.6,mL
